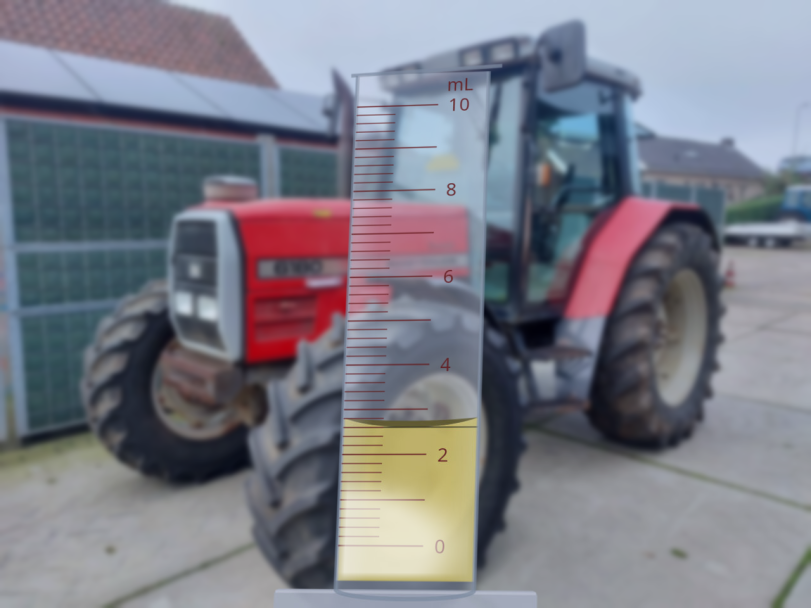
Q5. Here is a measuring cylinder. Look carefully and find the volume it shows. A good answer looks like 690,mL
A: 2.6,mL
